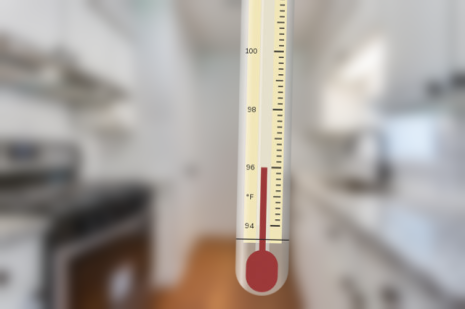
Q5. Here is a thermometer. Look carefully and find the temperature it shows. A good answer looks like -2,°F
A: 96,°F
